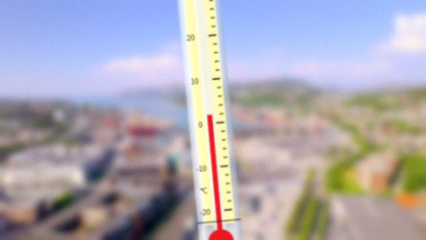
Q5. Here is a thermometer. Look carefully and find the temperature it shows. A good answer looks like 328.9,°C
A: 2,°C
